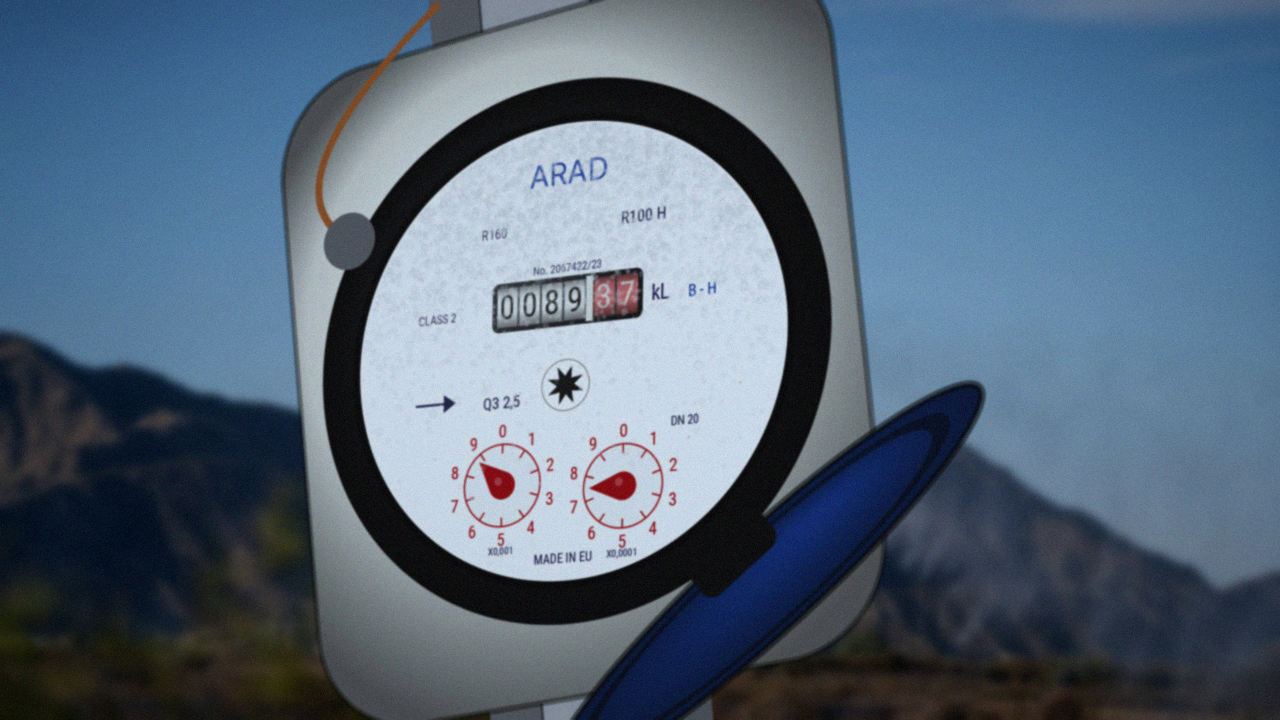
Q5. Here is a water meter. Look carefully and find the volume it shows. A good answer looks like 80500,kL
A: 89.3787,kL
